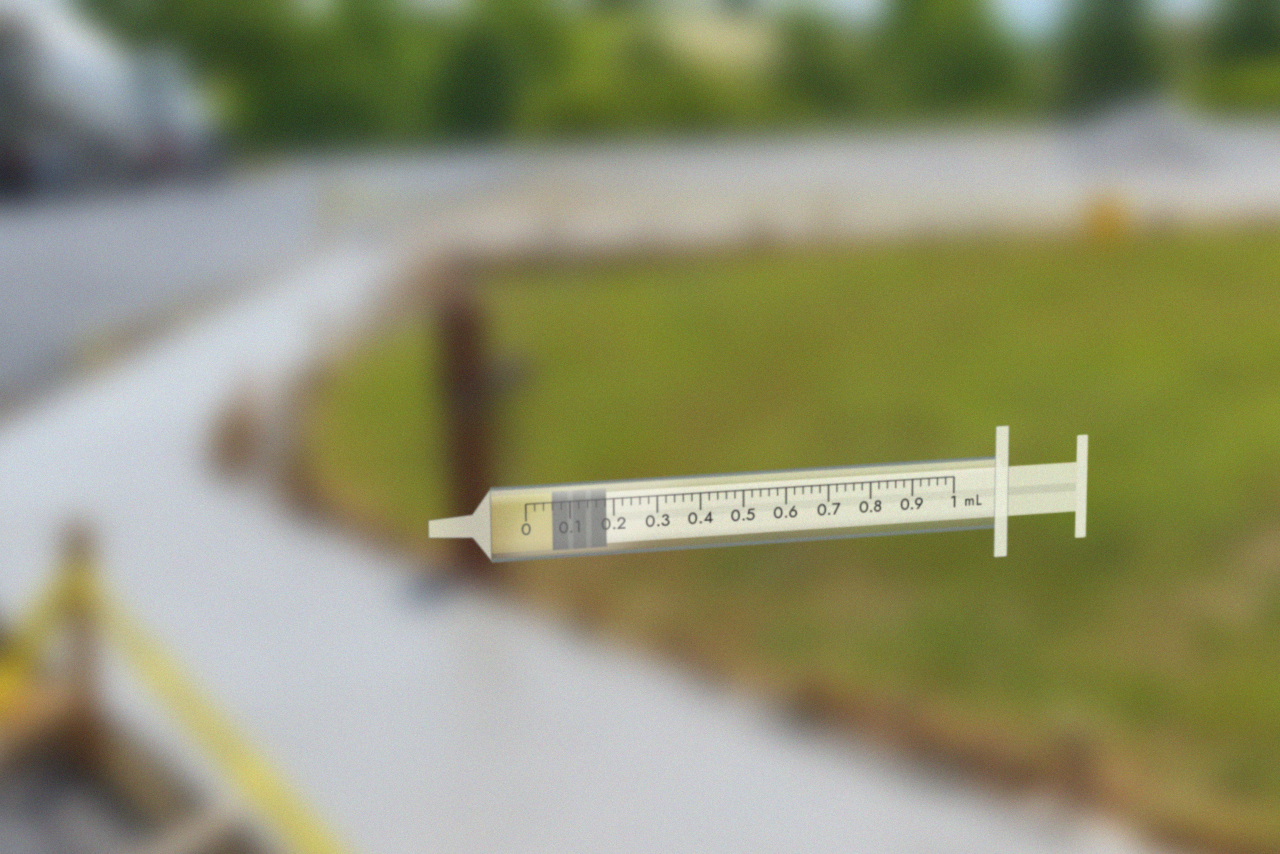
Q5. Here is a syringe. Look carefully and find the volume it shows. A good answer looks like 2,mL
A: 0.06,mL
